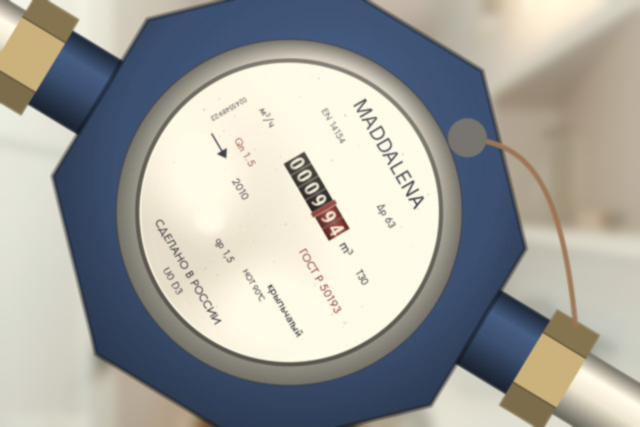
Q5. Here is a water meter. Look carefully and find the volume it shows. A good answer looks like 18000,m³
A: 9.94,m³
